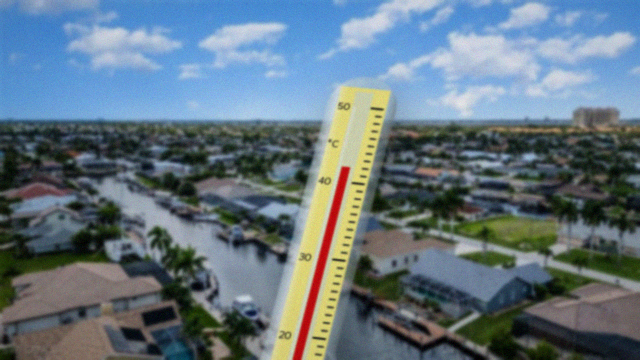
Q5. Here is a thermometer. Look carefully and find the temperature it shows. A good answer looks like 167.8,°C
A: 42,°C
